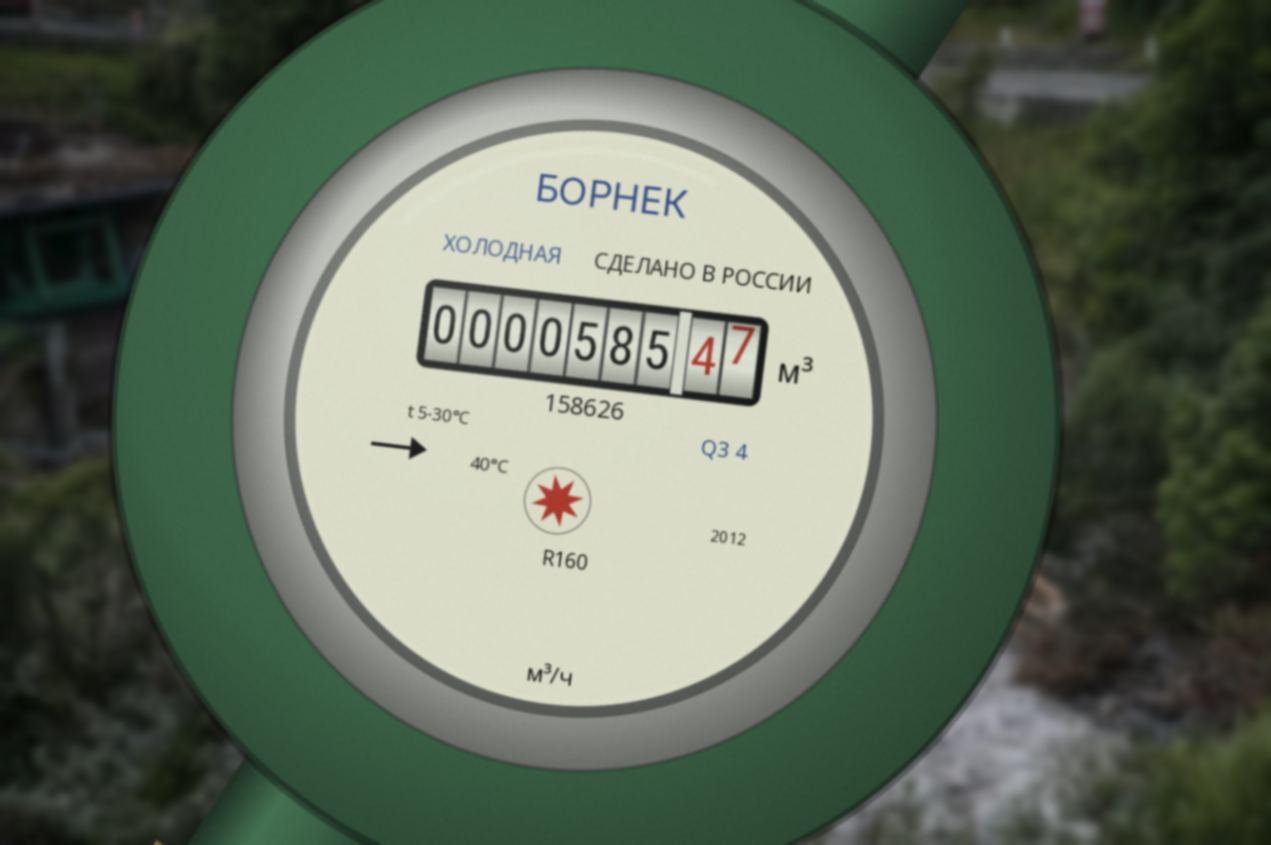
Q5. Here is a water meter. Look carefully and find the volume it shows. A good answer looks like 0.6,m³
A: 585.47,m³
